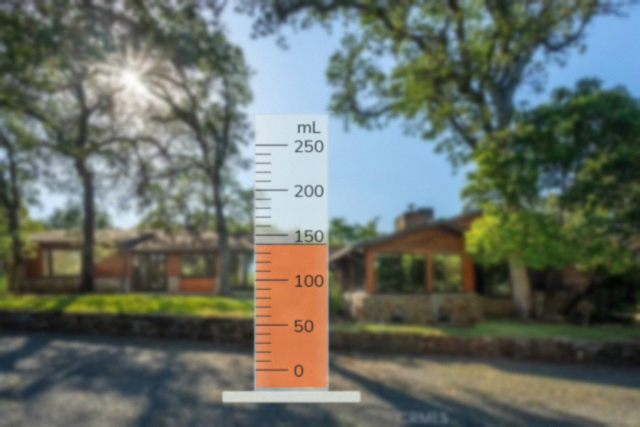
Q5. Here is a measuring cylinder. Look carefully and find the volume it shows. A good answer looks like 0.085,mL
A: 140,mL
